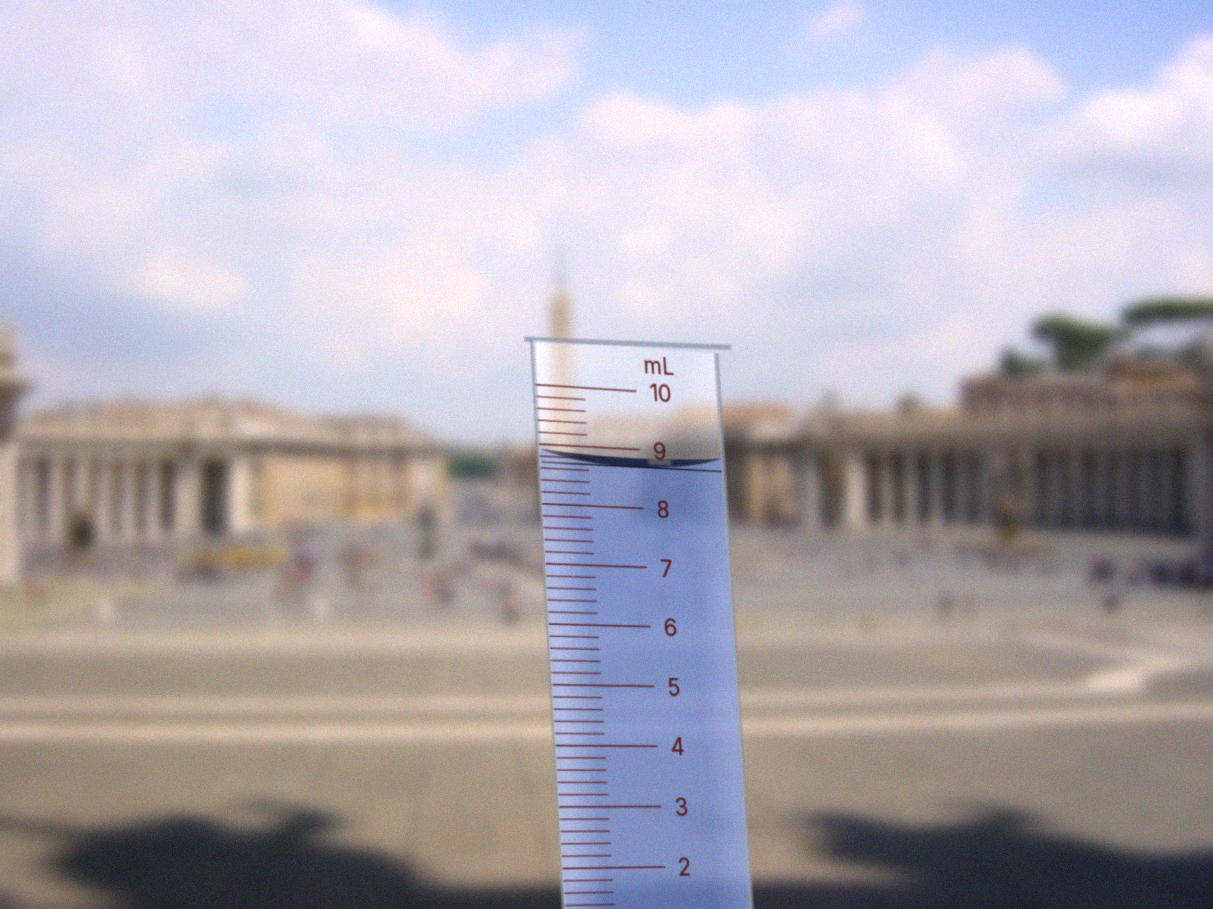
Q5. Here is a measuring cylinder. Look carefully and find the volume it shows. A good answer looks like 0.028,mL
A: 8.7,mL
